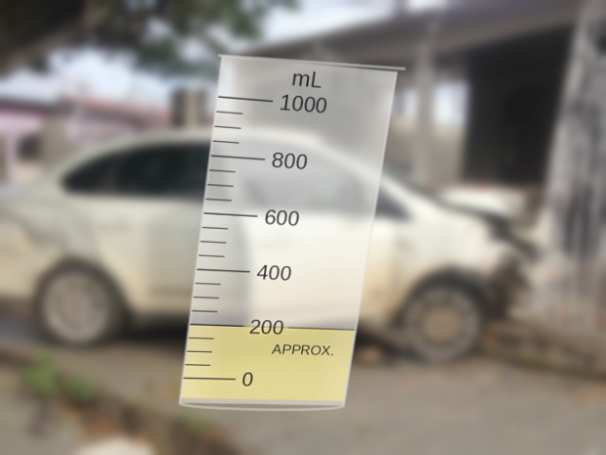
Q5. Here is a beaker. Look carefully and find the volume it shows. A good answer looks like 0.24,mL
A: 200,mL
